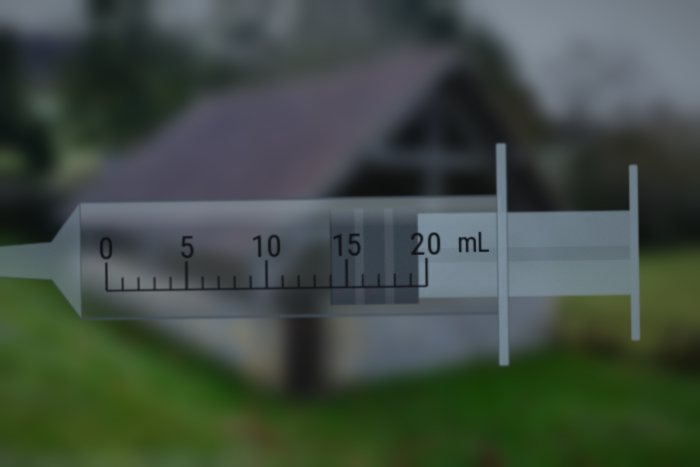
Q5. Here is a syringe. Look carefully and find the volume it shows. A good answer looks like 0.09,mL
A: 14,mL
